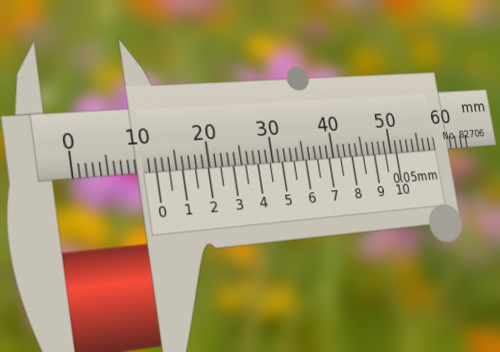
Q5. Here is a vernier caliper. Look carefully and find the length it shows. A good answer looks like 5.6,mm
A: 12.0,mm
